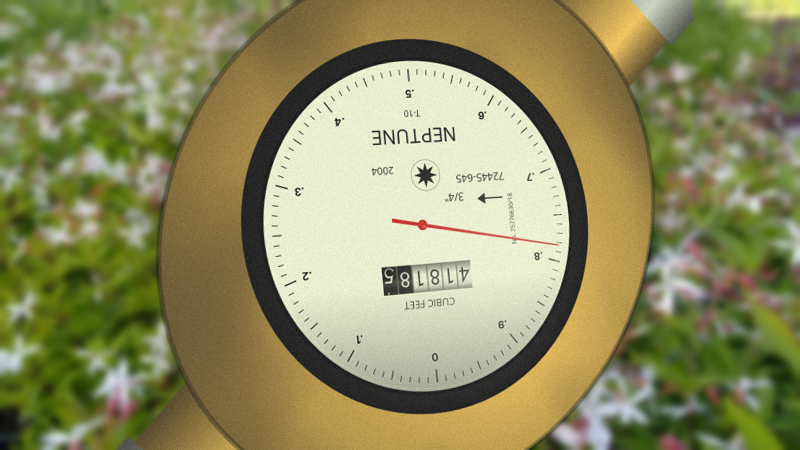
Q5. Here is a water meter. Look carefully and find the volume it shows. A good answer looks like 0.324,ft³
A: 418184.78,ft³
